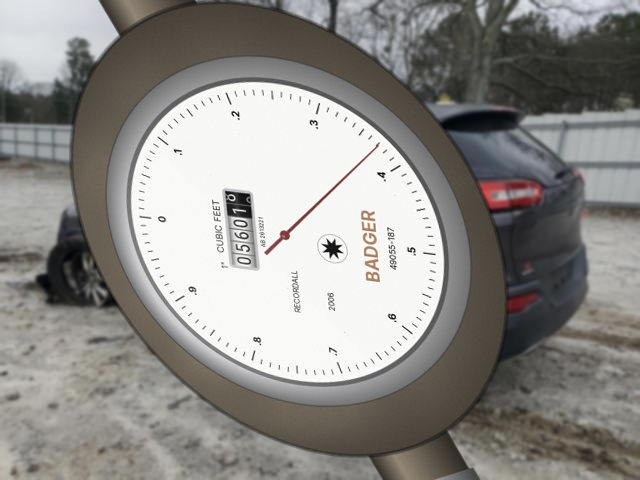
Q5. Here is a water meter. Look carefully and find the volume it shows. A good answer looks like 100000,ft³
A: 56018.37,ft³
